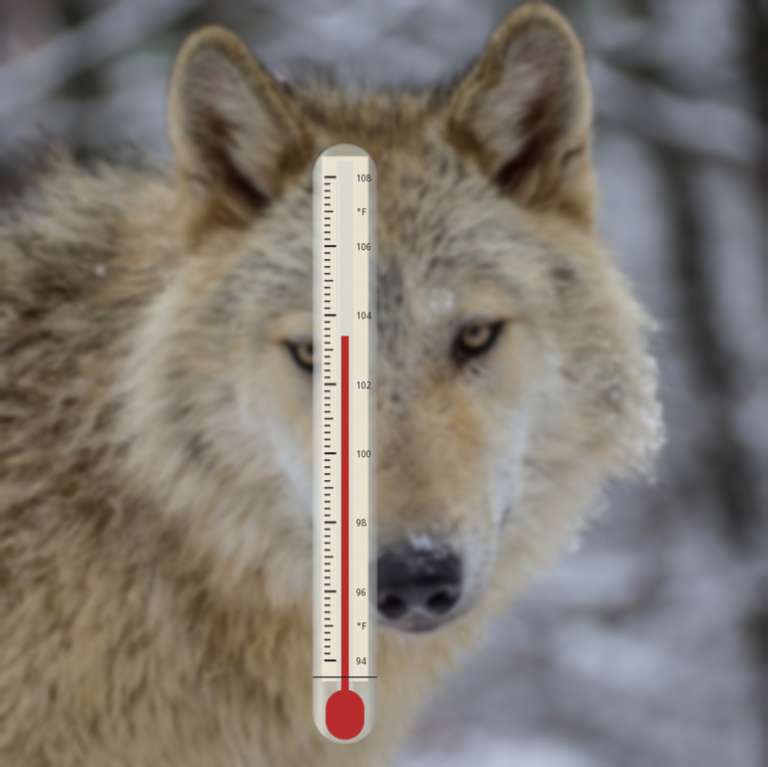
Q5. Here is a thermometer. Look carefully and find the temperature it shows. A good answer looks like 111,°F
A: 103.4,°F
